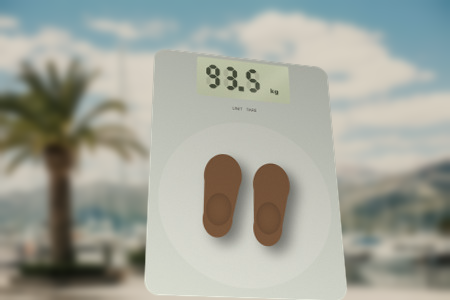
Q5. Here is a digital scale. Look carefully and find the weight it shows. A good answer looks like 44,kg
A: 93.5,kg
